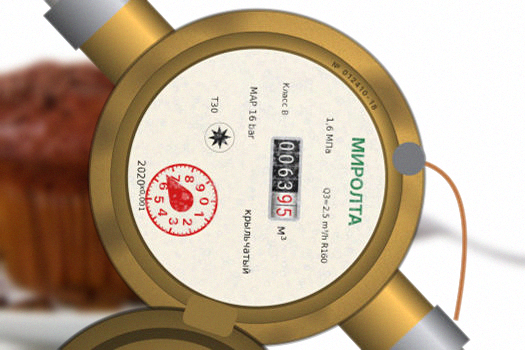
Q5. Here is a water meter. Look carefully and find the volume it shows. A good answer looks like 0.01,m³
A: 63.956,m³
